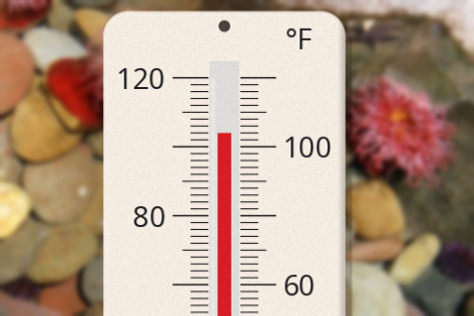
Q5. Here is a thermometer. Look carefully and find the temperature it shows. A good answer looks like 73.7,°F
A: 104,°F
